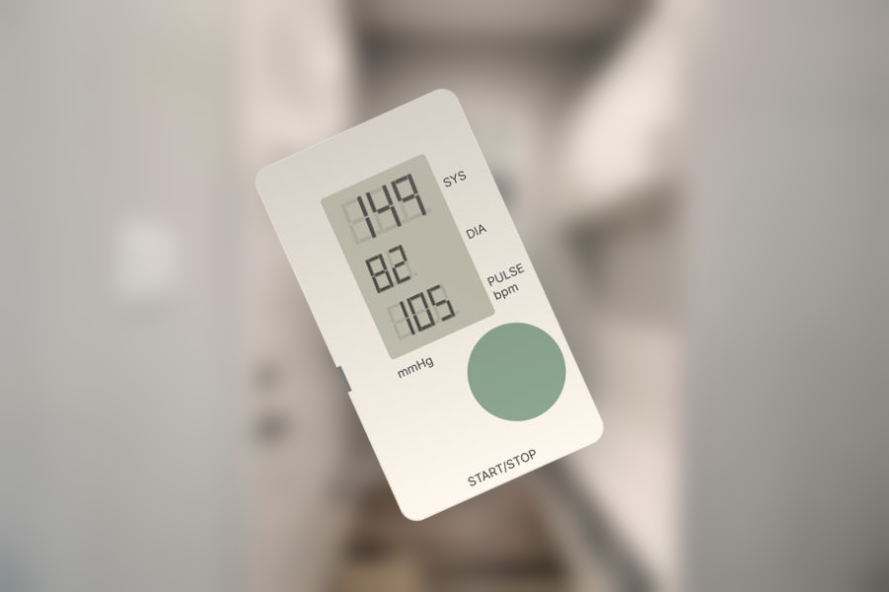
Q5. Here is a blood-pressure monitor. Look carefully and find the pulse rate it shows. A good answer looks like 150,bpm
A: 105,bpm
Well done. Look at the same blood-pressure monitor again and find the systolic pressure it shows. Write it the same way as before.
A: 149,mmHg
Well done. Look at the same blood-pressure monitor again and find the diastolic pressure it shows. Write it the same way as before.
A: 82,mmHg
